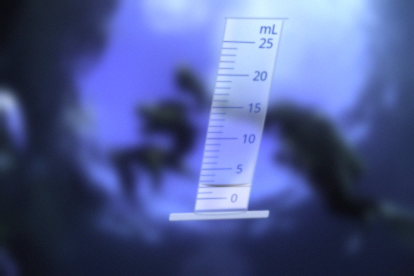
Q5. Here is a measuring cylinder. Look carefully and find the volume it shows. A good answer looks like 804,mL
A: 2,mL
